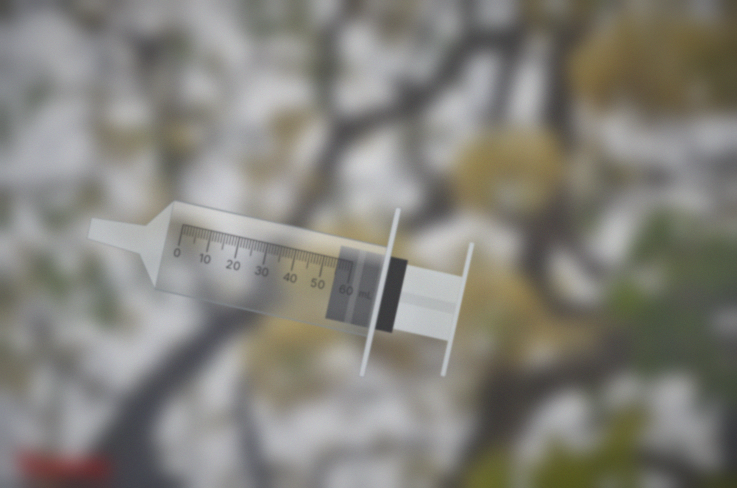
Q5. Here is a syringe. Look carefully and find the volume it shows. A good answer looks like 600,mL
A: 55,mL
